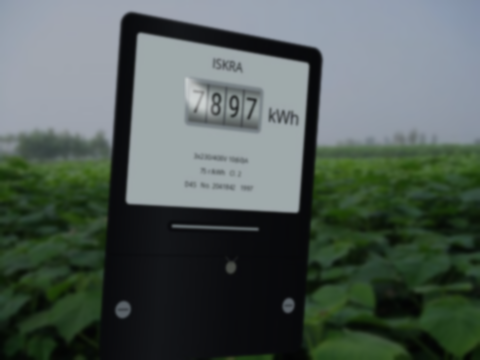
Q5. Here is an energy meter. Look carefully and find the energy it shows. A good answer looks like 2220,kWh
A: 7897,kWh
